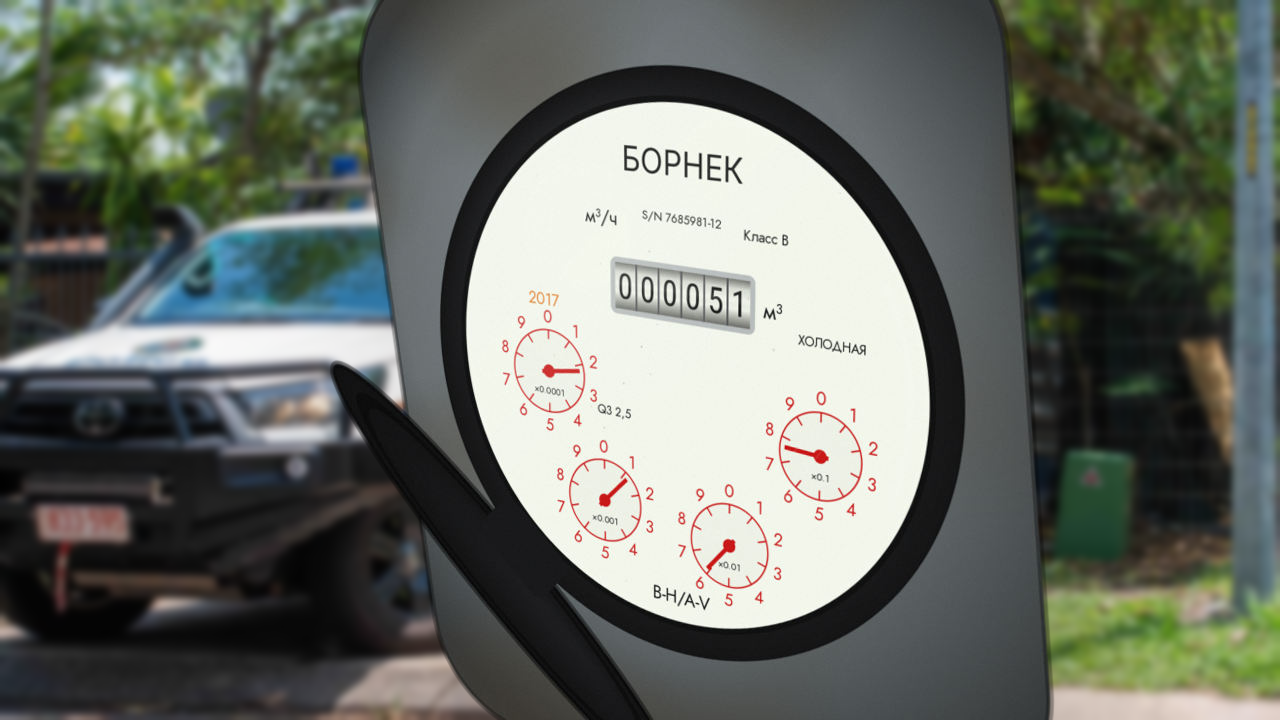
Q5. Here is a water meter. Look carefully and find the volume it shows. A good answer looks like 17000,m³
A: 51.7612,m³
